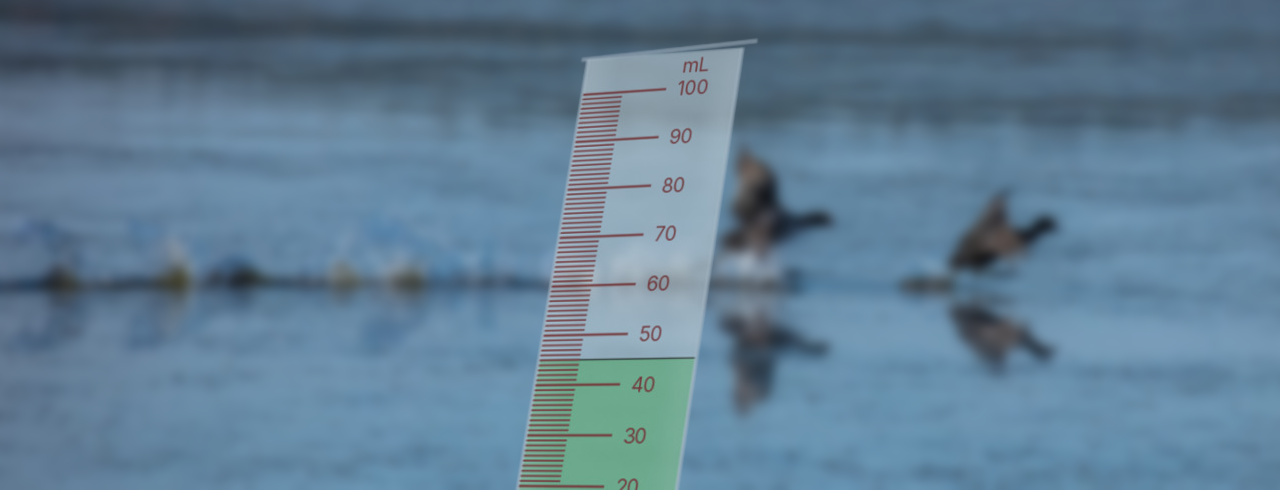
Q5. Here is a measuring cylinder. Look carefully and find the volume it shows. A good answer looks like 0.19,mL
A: 45,mL
